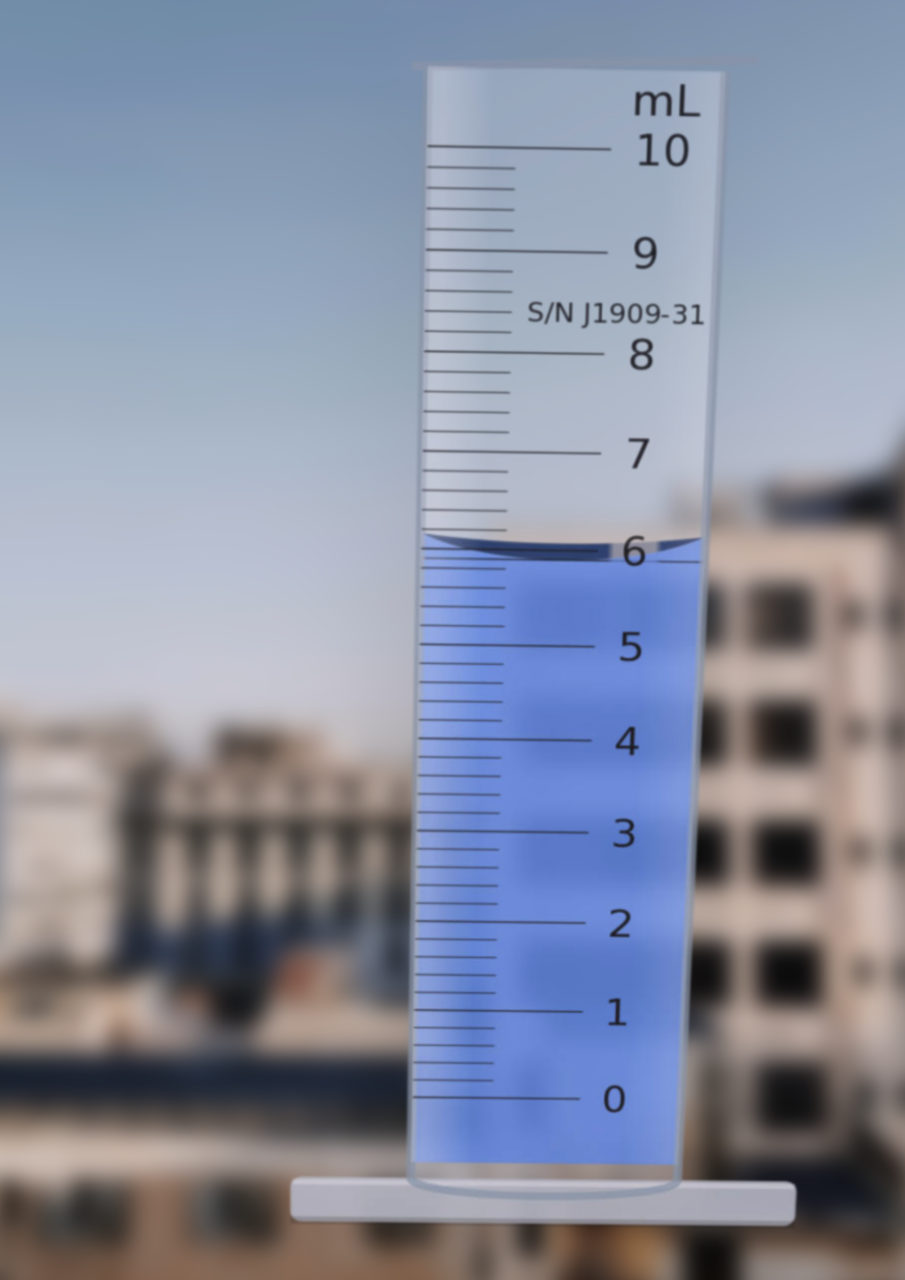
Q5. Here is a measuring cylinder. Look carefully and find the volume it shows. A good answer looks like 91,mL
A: 5.9,mL
